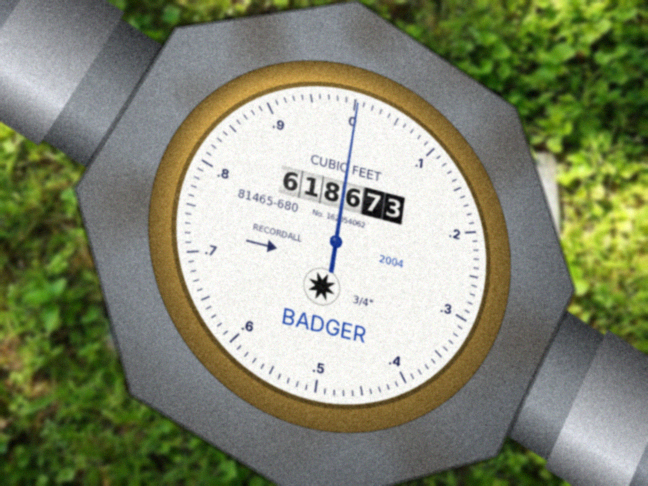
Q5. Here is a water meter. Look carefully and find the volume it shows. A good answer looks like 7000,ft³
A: 618673.00,ft³
